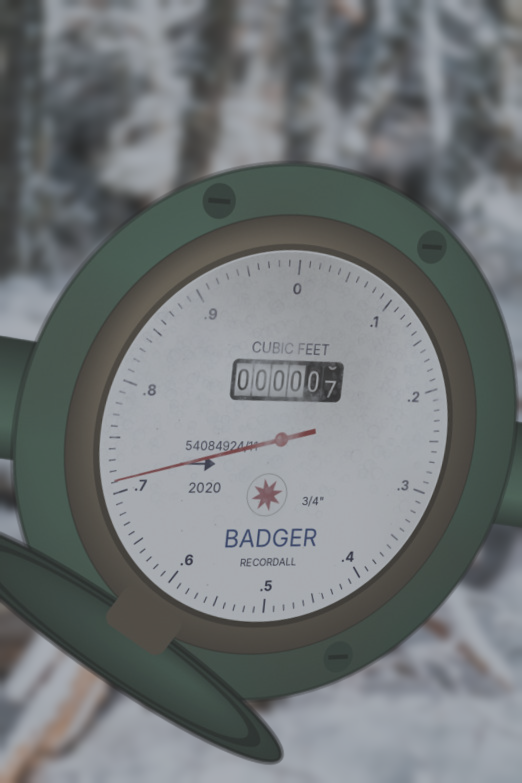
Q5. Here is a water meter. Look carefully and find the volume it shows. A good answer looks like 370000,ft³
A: 6.71,ft³
